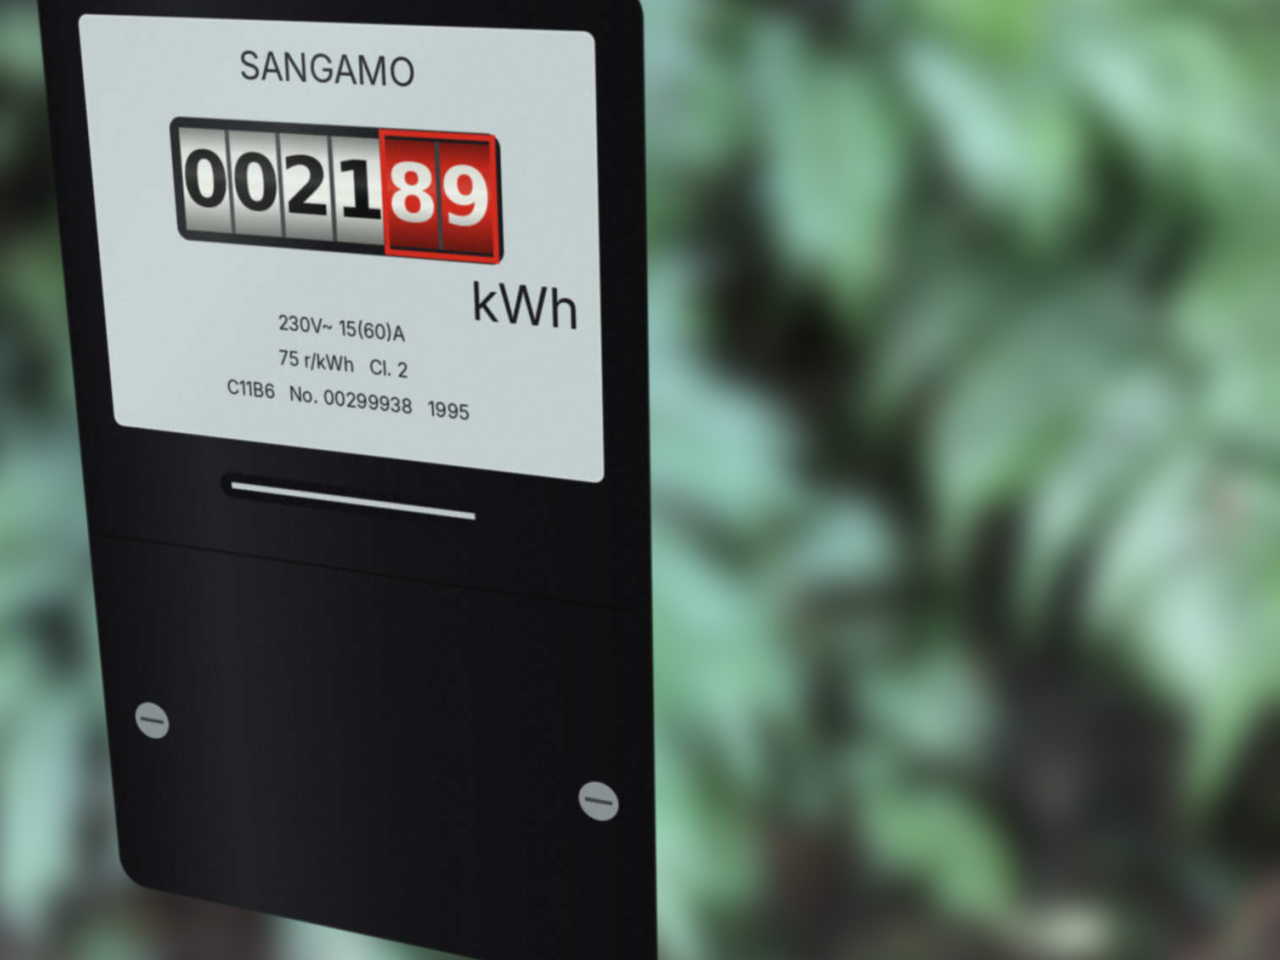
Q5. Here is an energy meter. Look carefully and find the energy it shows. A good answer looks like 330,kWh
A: 21.89,kWh
